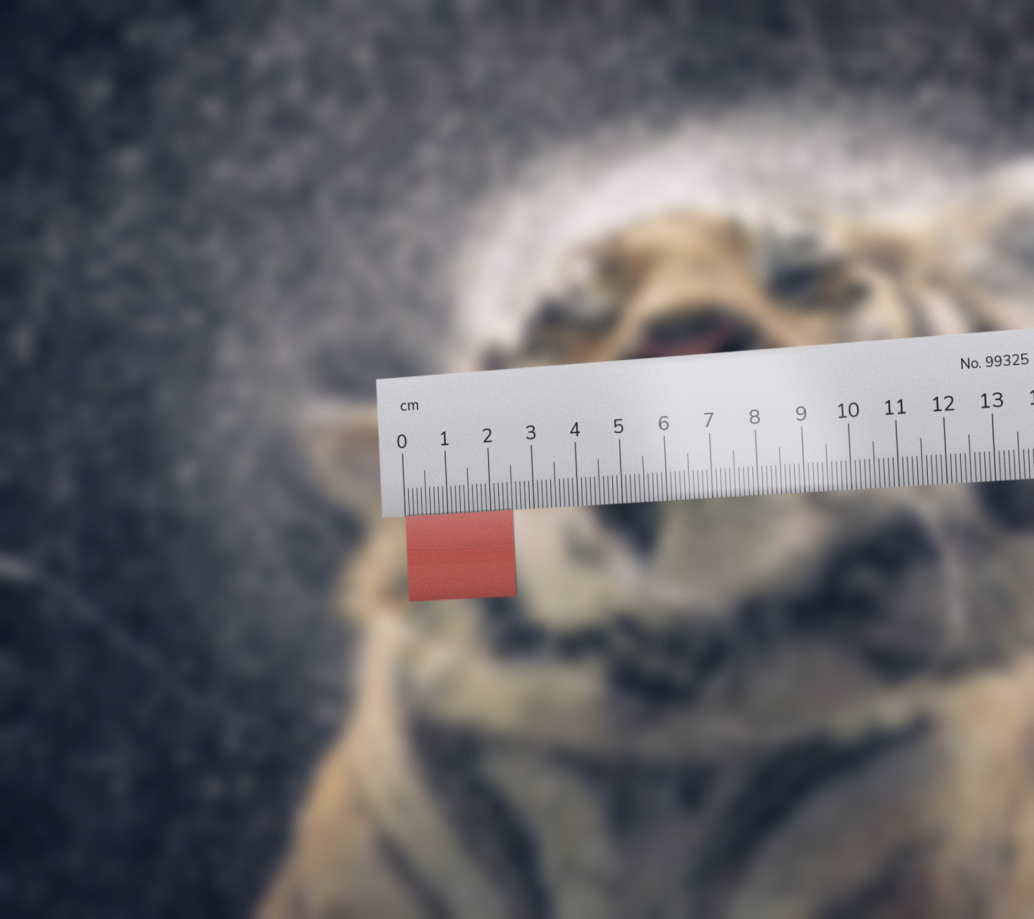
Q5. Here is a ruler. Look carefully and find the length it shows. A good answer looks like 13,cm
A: 2.5,cm
